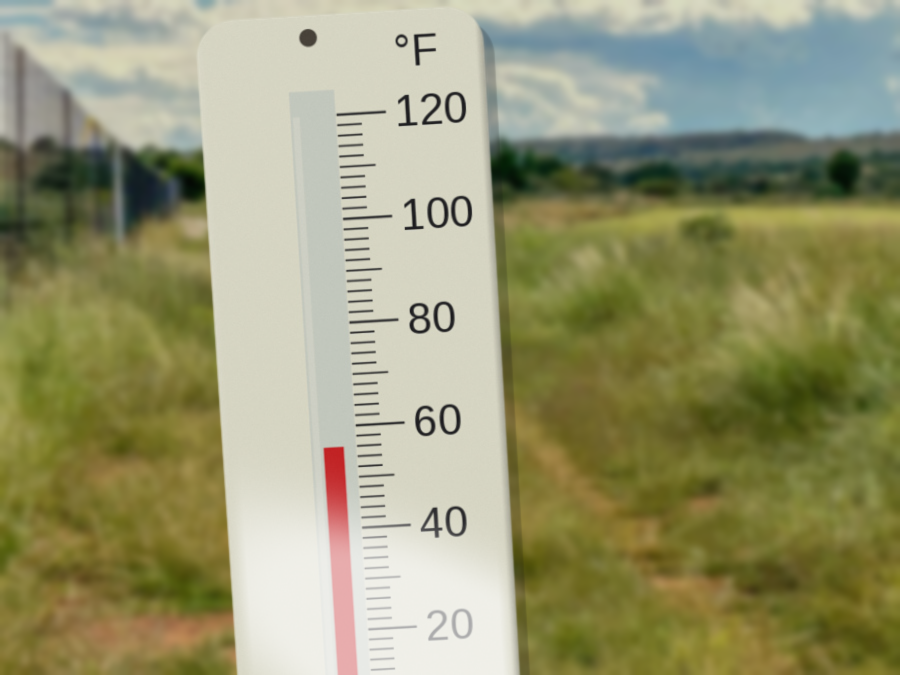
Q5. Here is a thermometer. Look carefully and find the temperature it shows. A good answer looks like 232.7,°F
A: 56,°F
